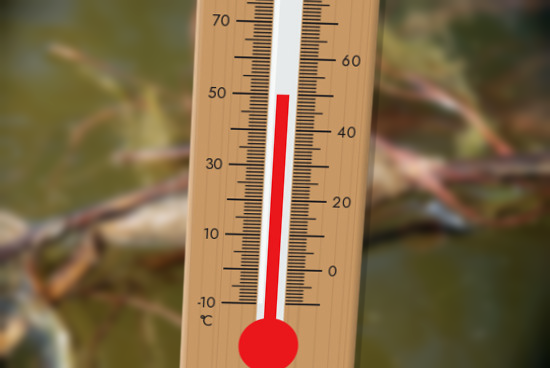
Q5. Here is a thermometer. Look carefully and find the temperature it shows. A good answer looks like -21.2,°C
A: 50,°C
